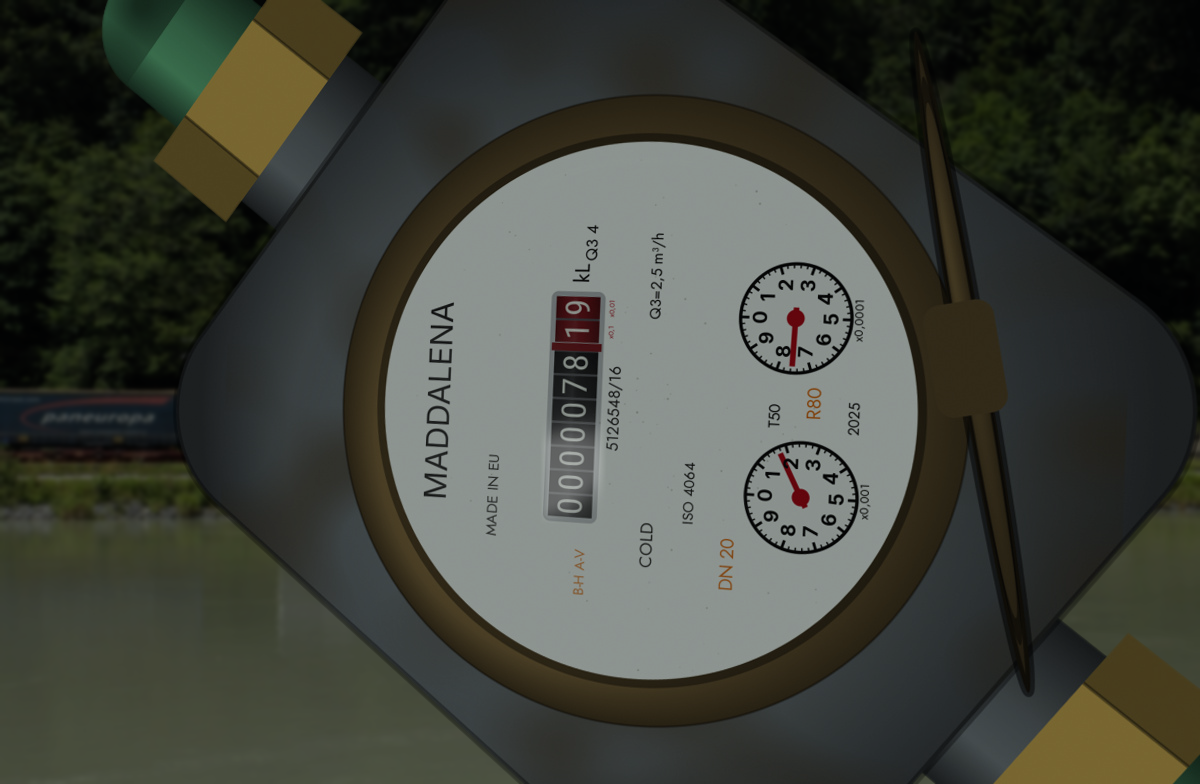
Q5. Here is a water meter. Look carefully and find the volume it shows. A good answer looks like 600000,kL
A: 78.1917,kL
